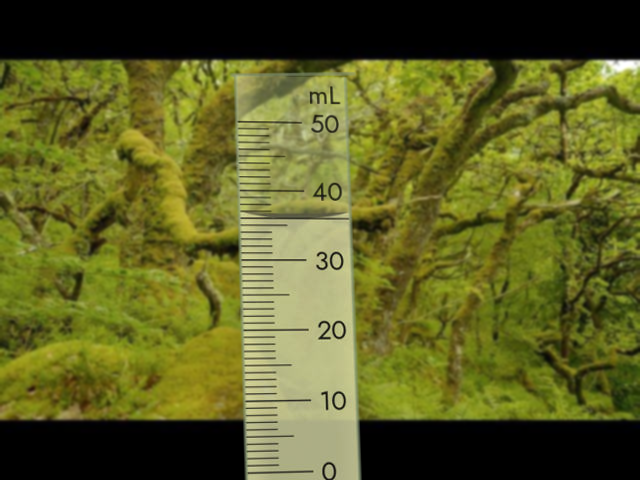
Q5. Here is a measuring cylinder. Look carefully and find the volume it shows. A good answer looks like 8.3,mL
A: 36,mL
